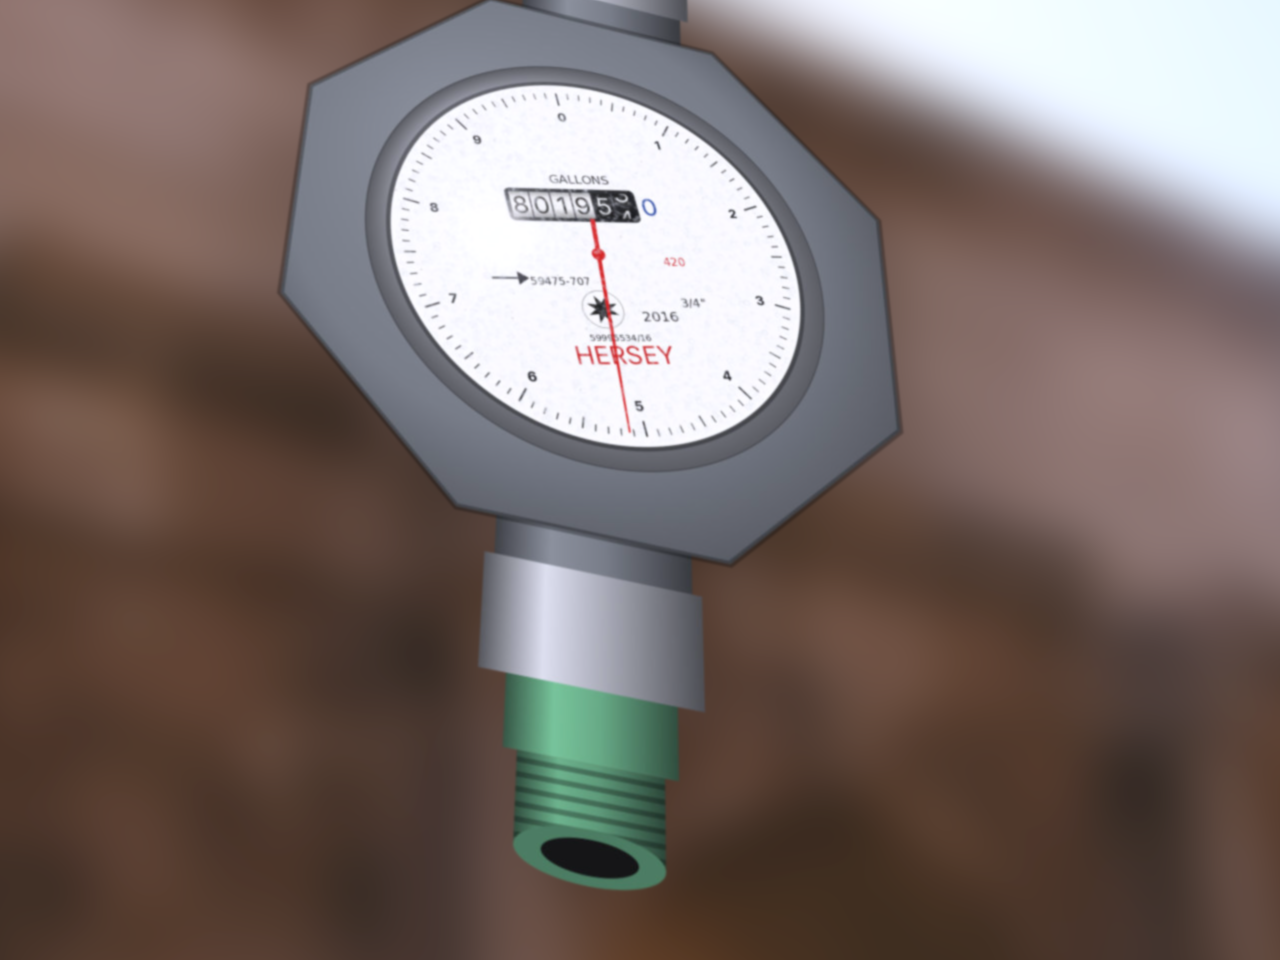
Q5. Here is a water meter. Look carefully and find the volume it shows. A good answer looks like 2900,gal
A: 8019535.1,gal
